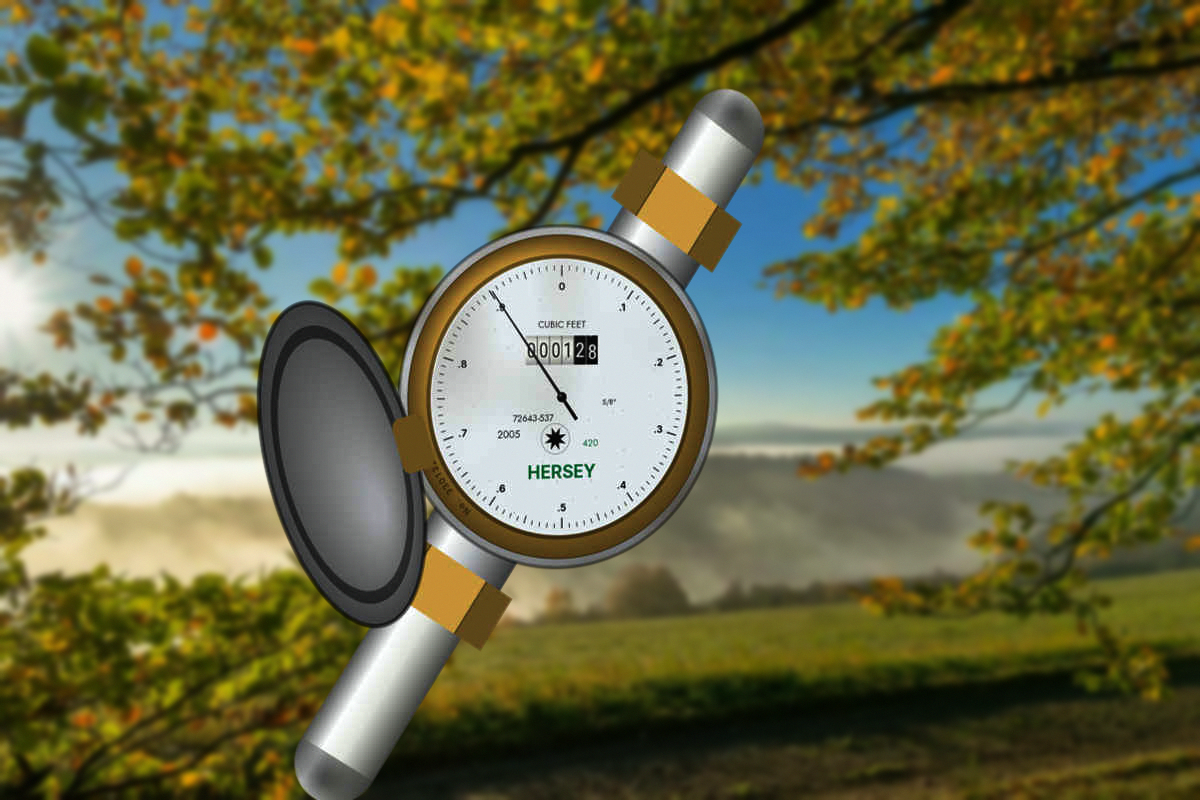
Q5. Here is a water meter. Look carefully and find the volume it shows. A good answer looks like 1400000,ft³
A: 127.90,ft³
